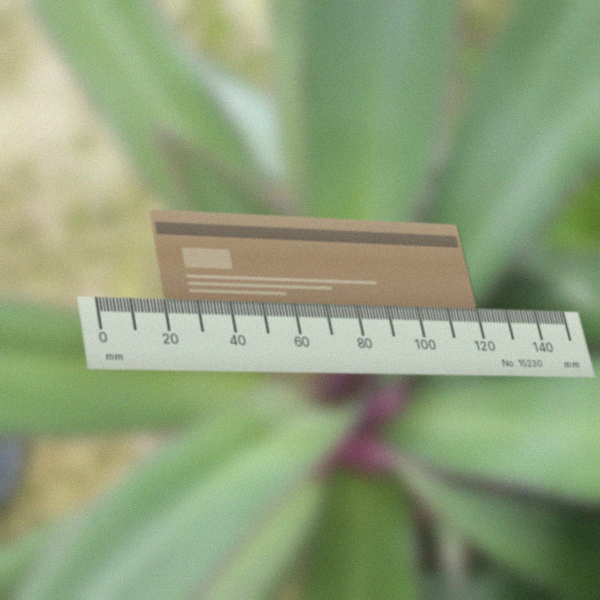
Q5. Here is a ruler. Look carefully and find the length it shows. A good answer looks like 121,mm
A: 100,mm
